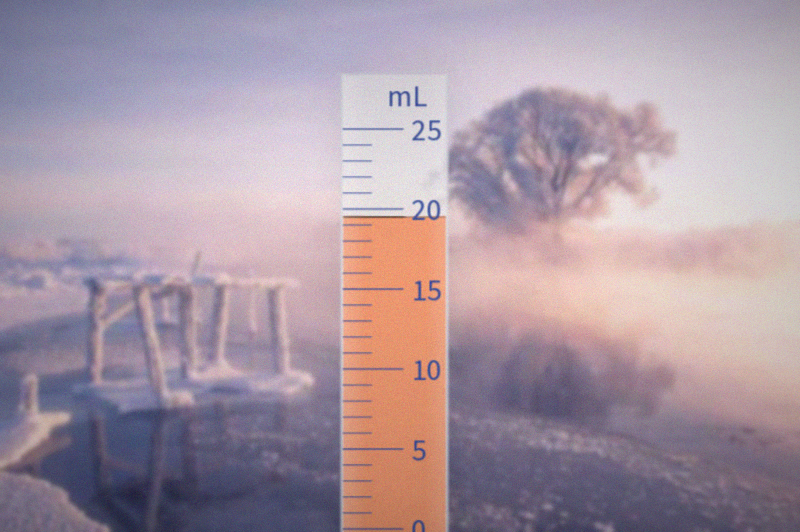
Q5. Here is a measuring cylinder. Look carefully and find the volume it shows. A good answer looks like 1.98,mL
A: 19.5,mL
